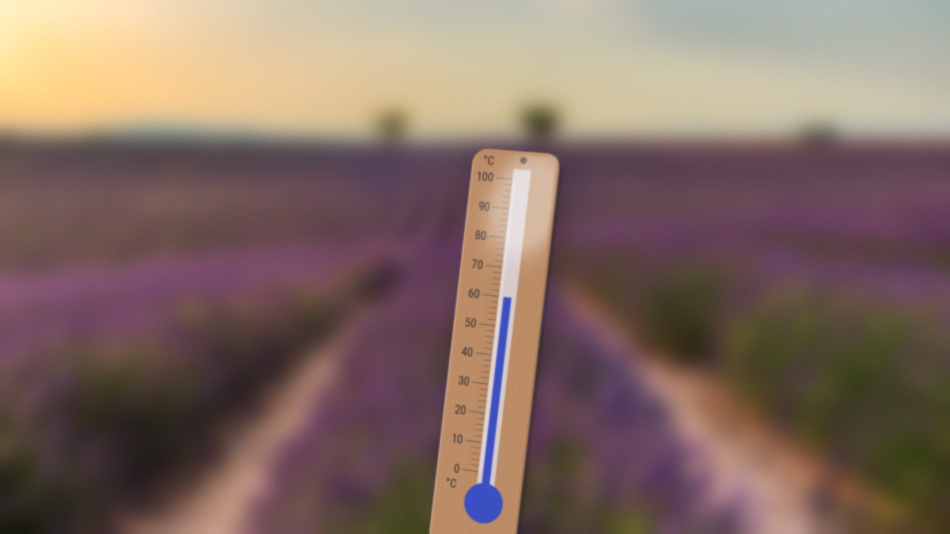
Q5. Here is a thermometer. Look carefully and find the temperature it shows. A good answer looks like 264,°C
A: 60,°C
